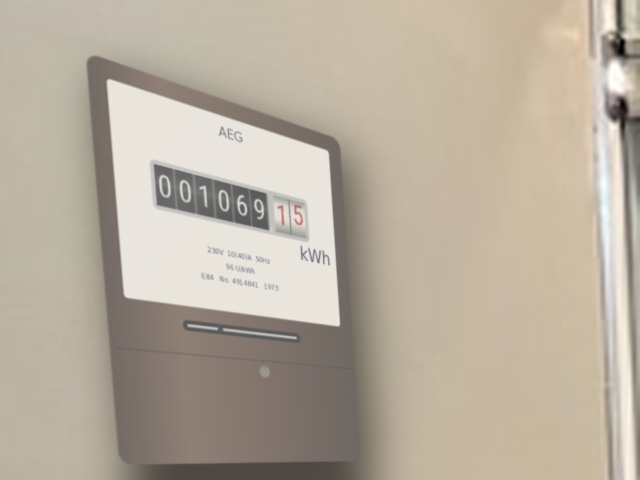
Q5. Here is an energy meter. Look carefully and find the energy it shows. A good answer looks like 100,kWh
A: 1069.15,kWh
